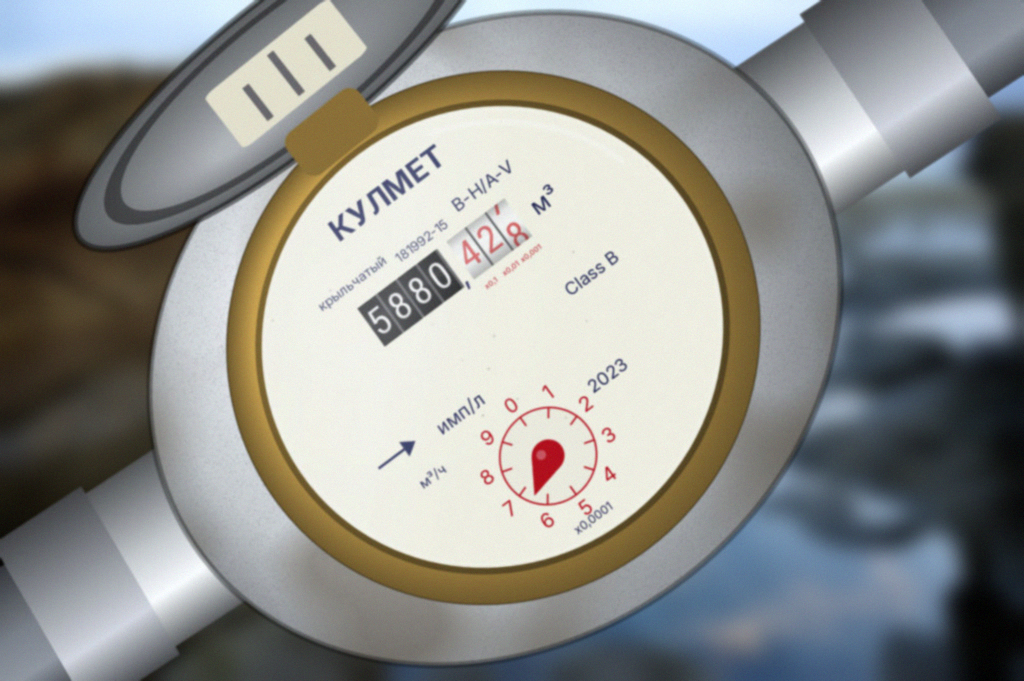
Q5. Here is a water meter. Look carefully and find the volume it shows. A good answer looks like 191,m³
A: 5880.4276,m³
